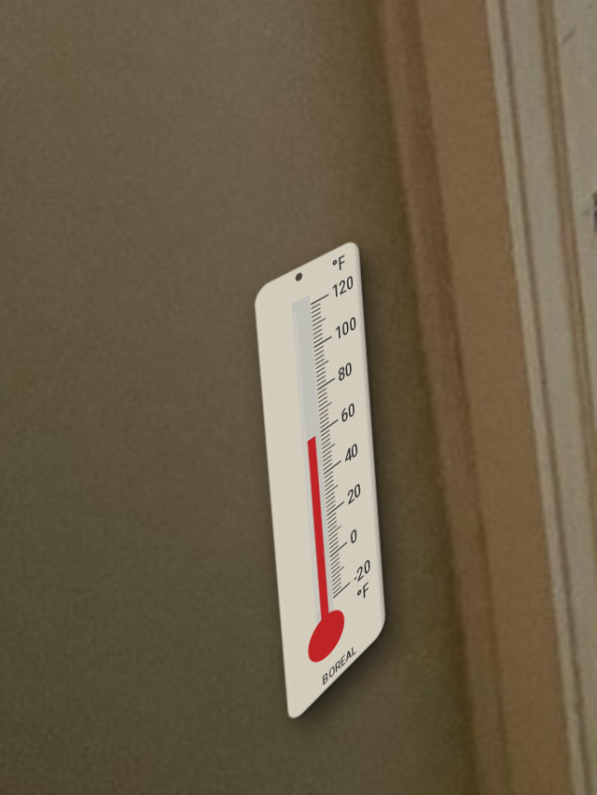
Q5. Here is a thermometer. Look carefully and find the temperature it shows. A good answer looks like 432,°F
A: 60,°F
